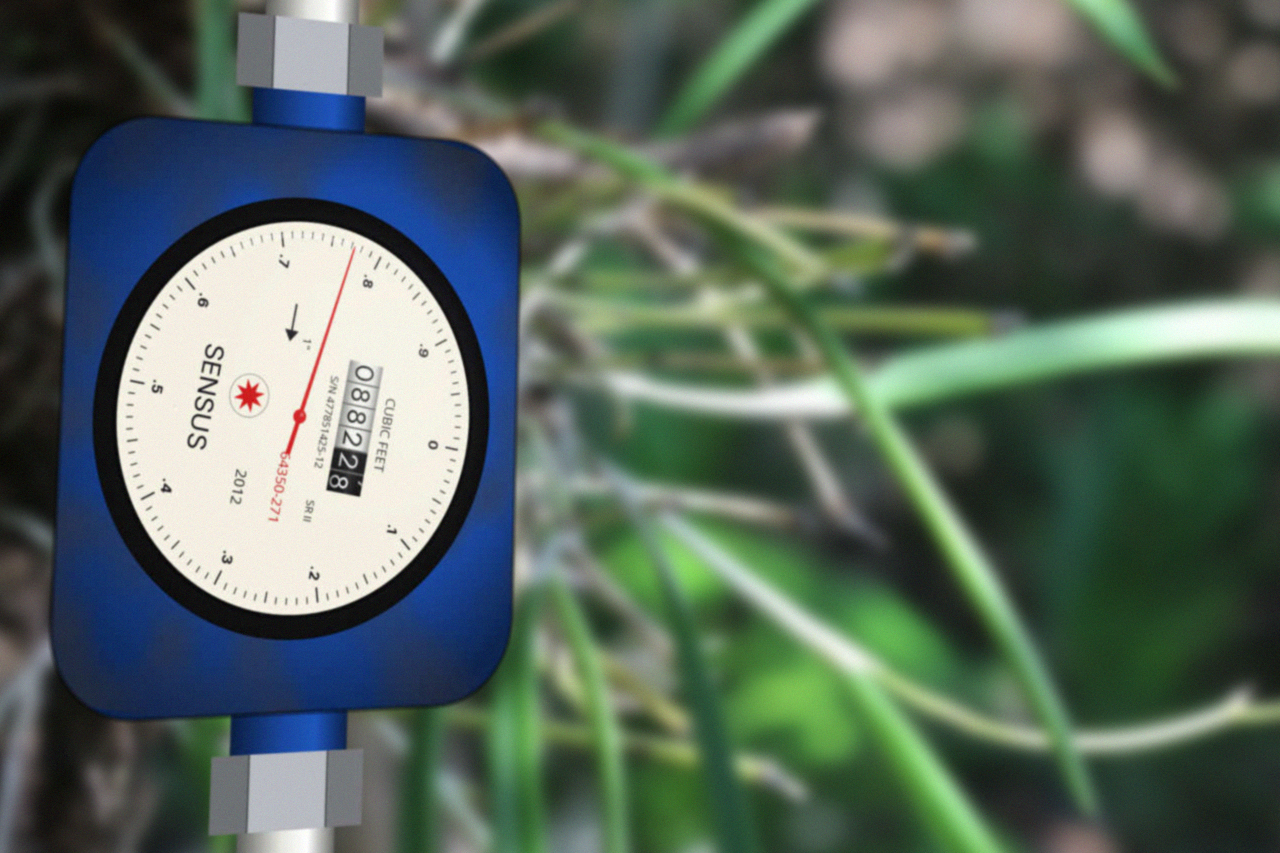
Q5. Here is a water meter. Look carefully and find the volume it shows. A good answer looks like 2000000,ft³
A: 88227.77,ft³
